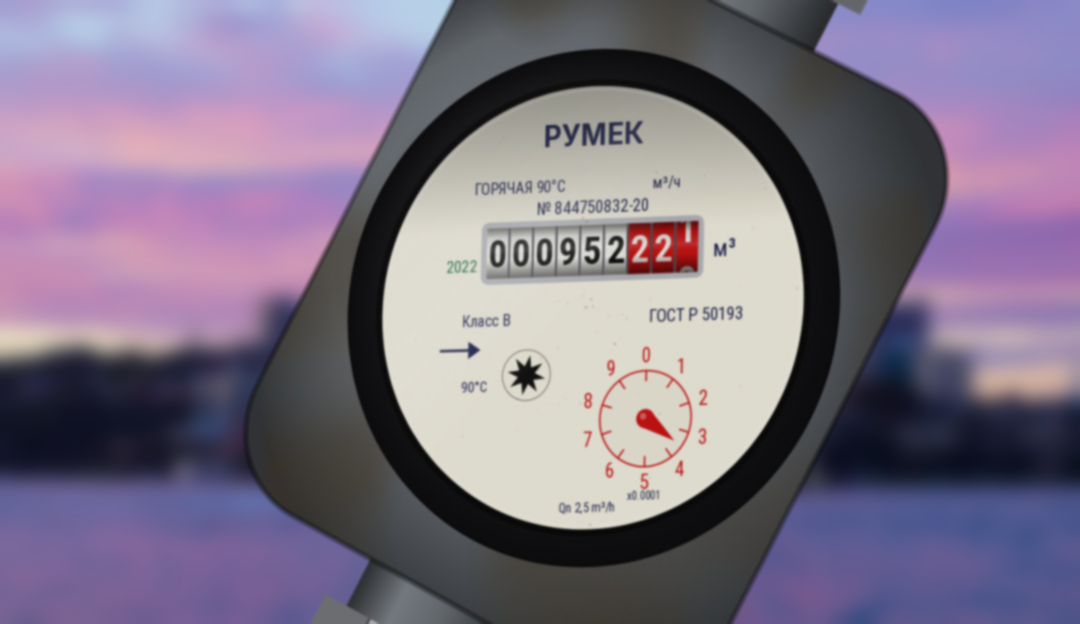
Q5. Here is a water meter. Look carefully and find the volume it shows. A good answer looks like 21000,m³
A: 952.2213,m³
